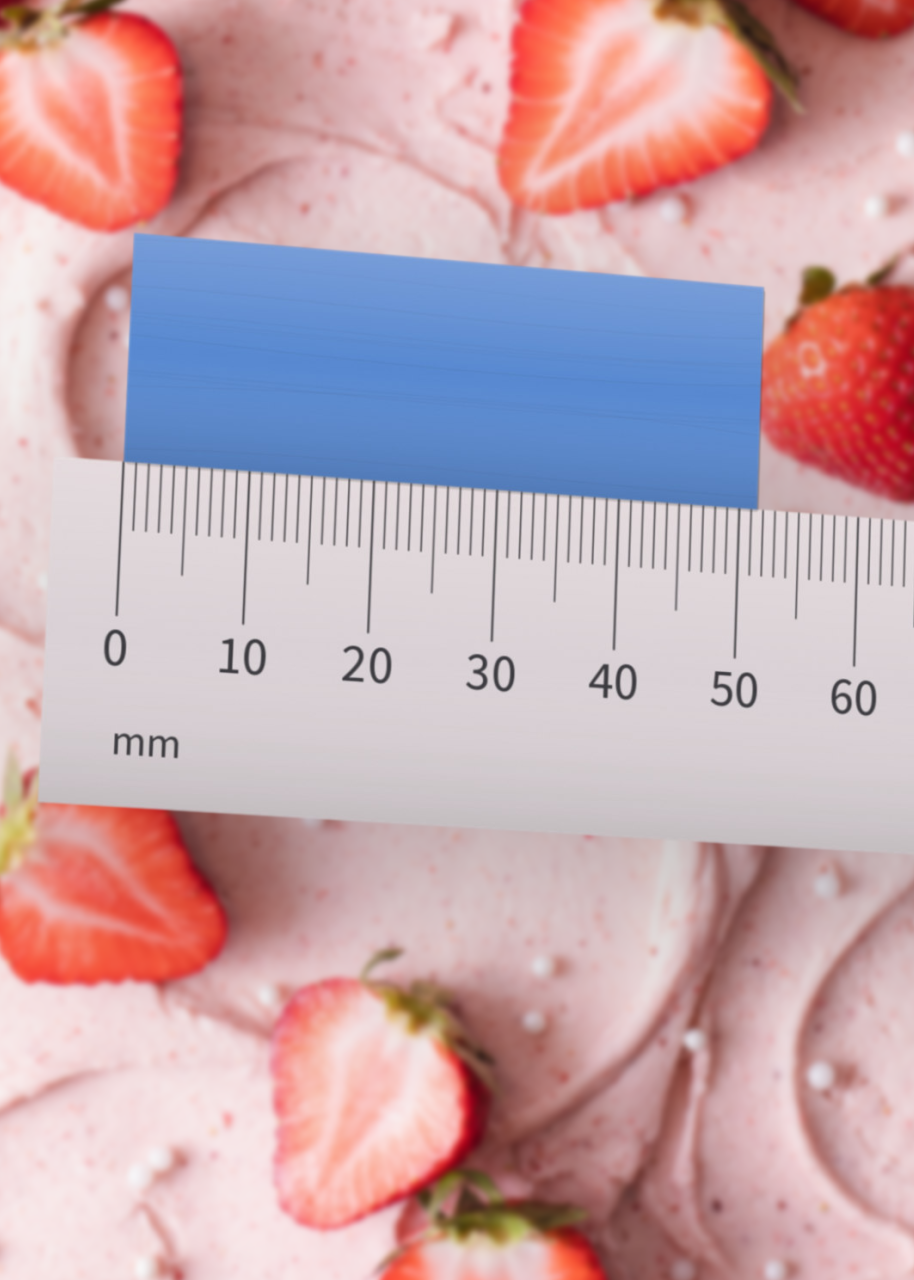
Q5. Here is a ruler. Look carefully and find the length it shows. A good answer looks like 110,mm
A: 51.5,mm
